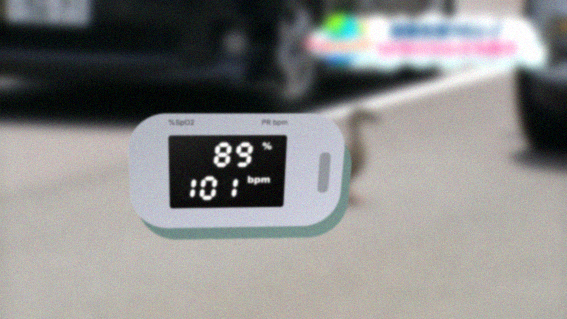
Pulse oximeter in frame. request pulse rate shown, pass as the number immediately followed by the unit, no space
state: 101bpm
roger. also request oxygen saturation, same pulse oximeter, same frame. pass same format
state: 89%
